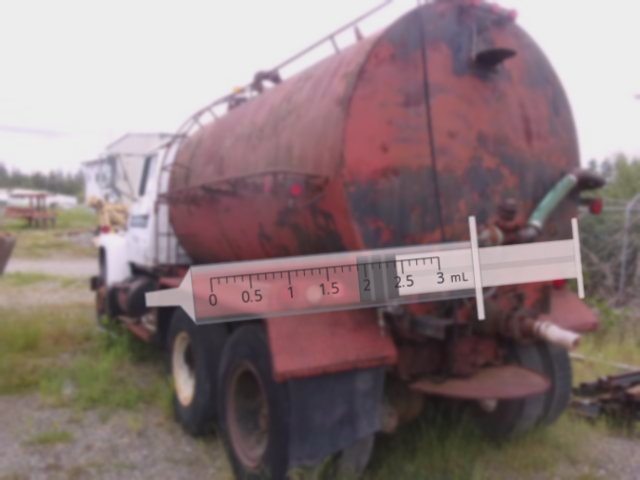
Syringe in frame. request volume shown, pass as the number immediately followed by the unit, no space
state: 1.9mL
